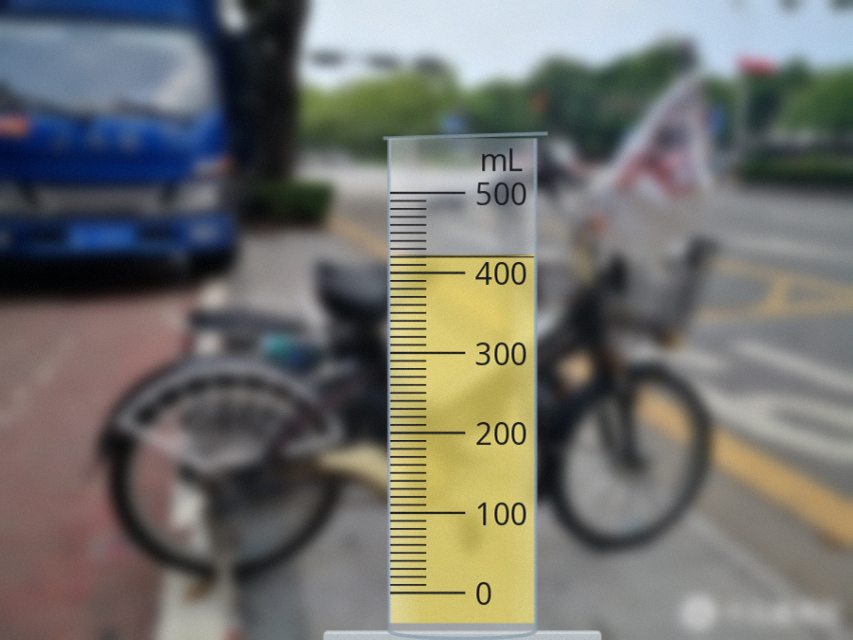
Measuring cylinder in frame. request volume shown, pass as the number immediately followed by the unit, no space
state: 420mL
